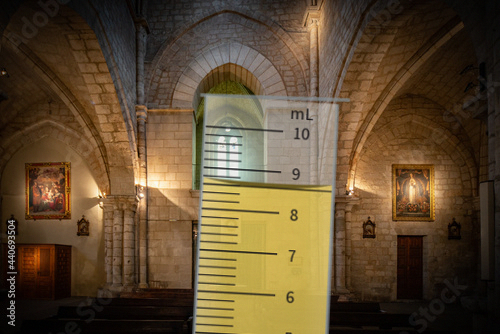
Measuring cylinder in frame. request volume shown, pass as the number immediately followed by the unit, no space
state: 8.6mL
